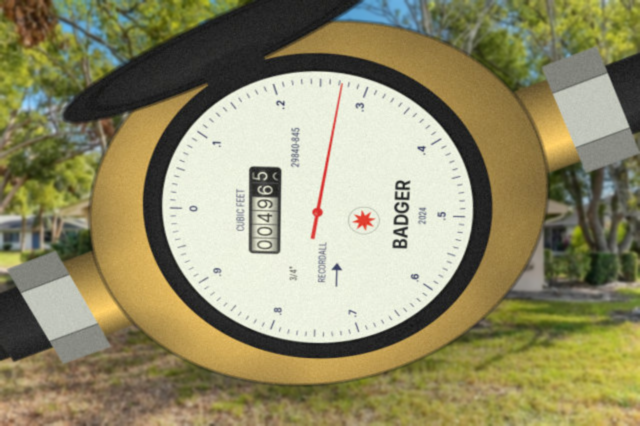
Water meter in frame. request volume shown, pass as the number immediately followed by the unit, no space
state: 4965.27ft³
